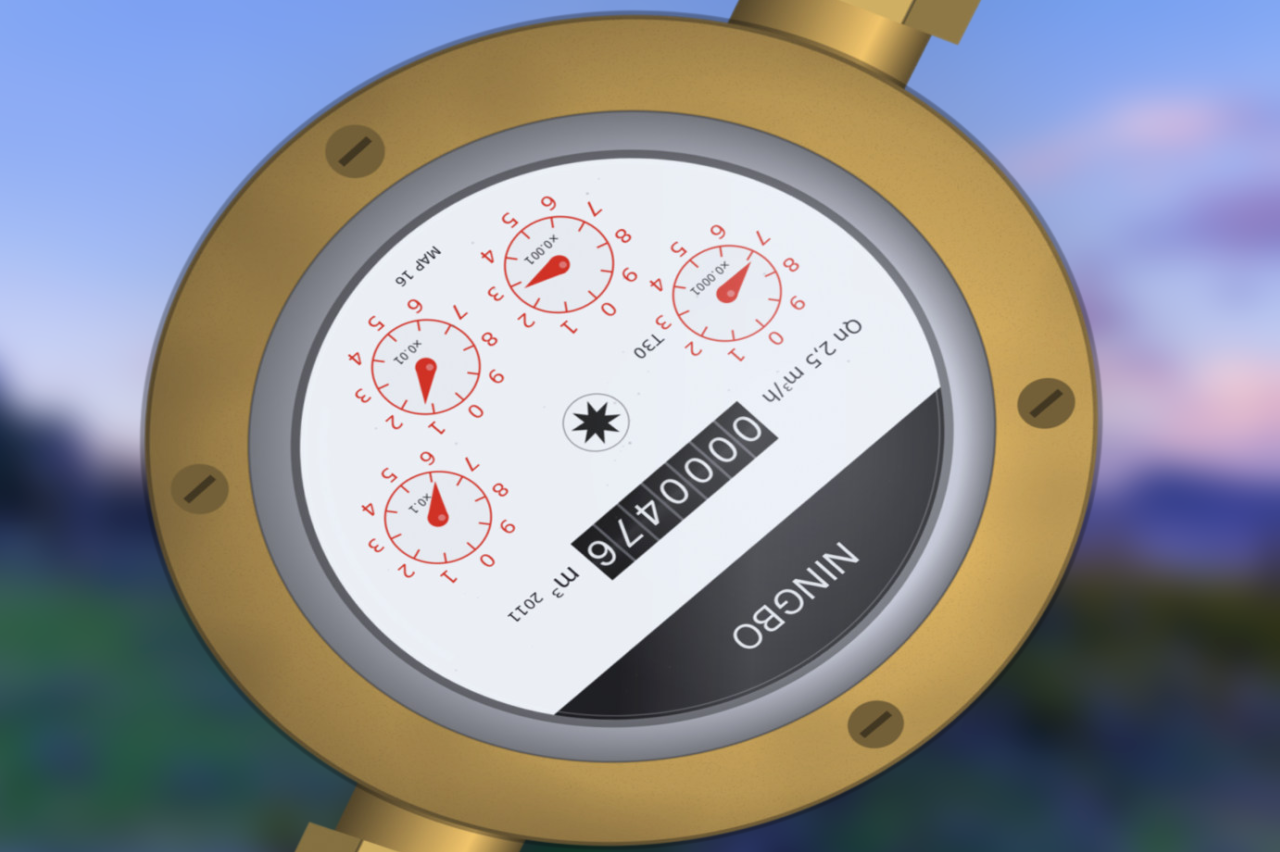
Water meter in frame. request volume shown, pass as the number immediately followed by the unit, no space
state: 476.6127m³
